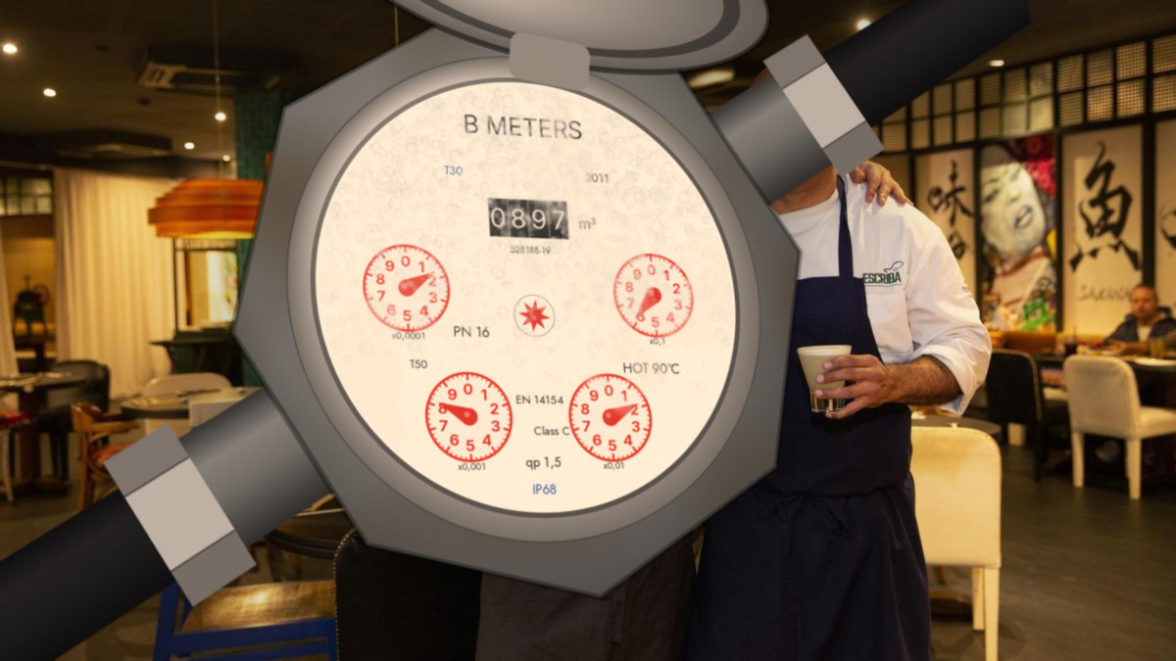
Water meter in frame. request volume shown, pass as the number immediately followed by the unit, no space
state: 897.6181m³
